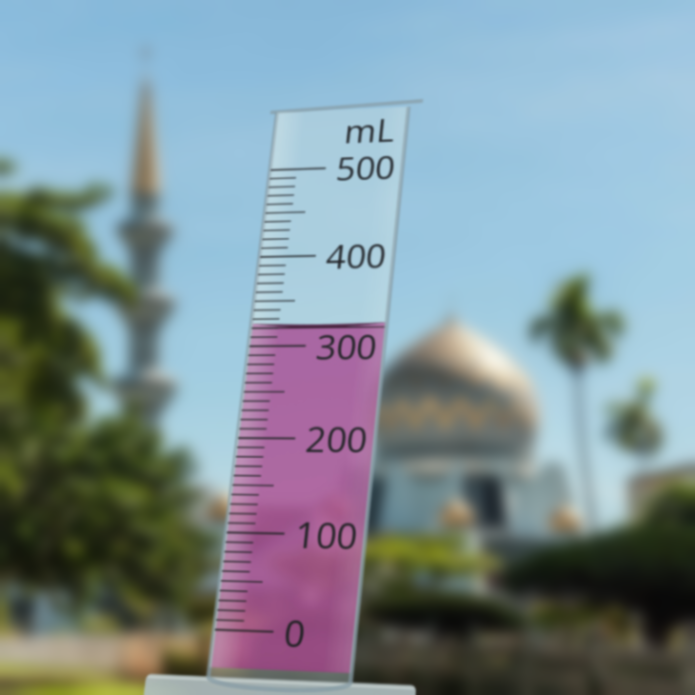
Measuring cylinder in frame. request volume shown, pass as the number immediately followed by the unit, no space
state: 320mL
